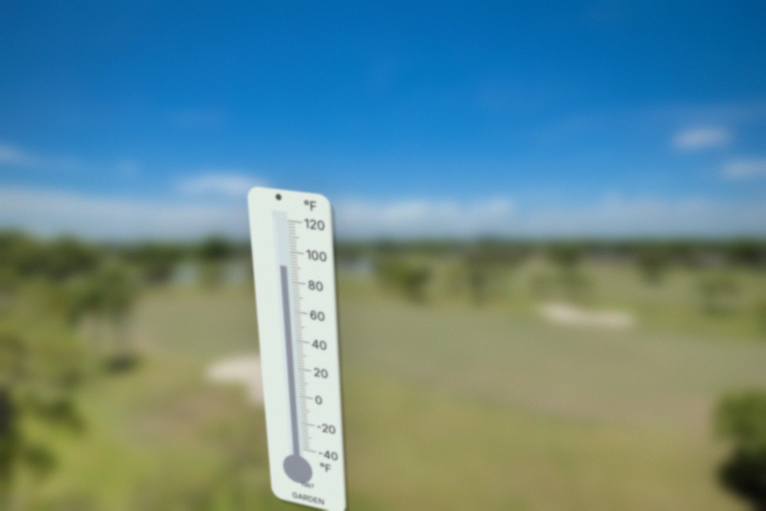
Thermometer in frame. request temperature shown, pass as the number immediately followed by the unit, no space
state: 90°F
